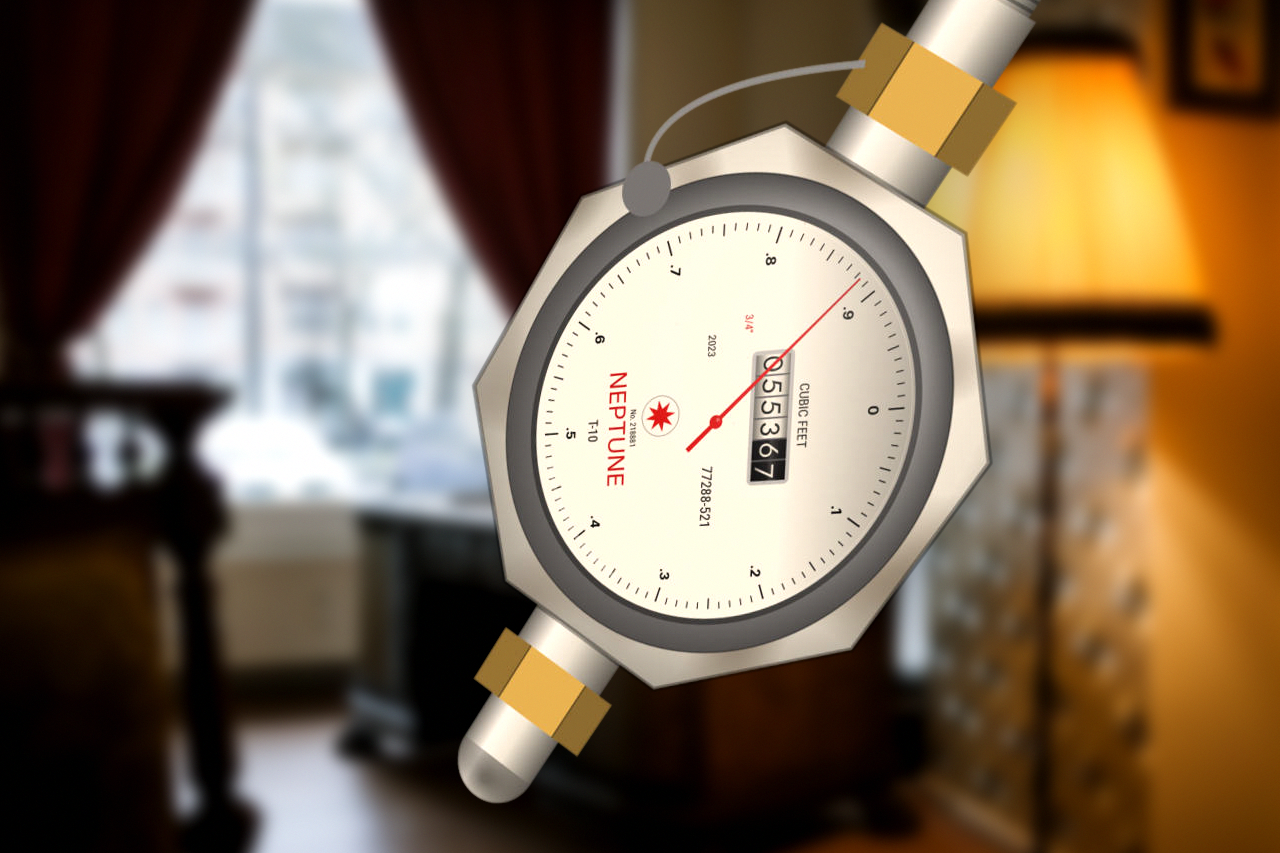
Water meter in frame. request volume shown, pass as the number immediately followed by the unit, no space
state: 55366.88ft³
